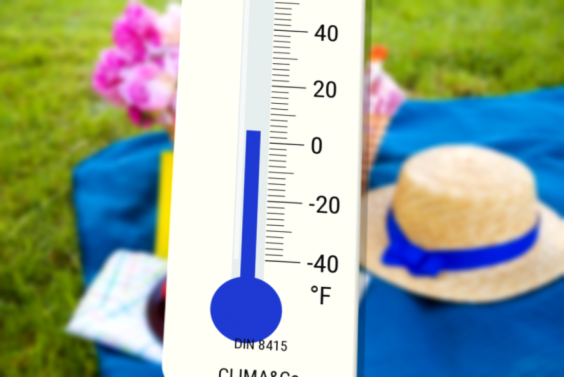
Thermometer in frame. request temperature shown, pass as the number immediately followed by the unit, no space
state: 4°F
